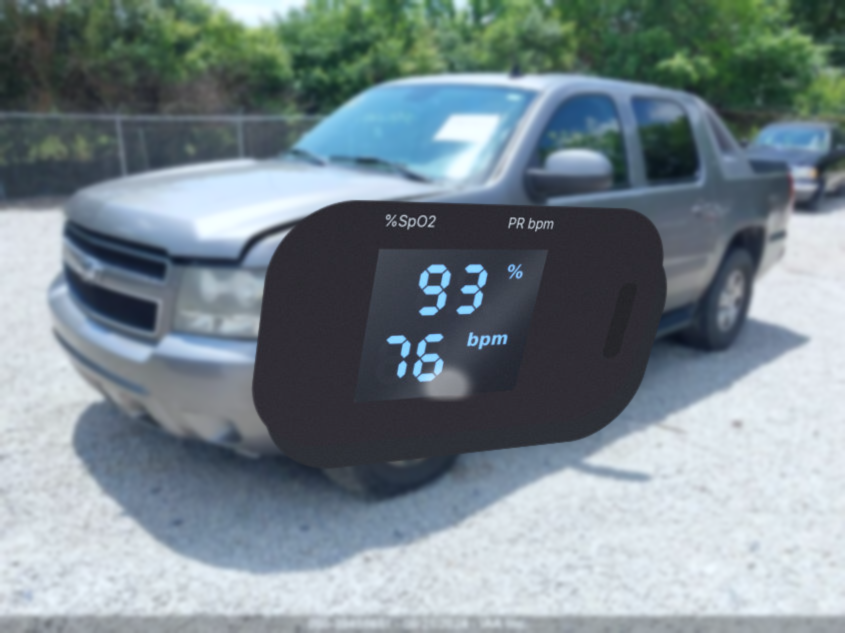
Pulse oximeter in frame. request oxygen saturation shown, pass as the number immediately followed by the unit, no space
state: 93%
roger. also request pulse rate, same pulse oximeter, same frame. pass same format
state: 76bpm
